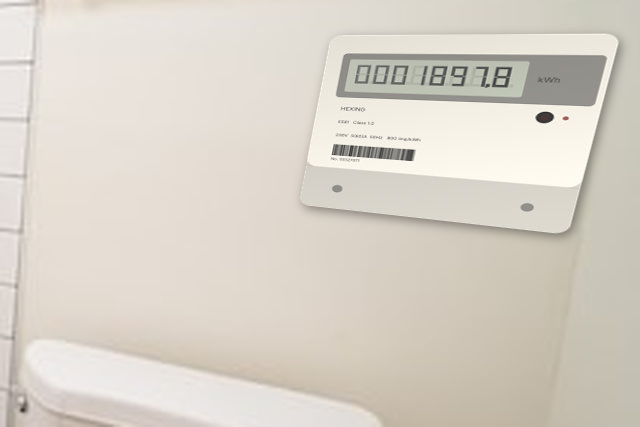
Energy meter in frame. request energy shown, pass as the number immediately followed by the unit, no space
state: 1897.8kWh
